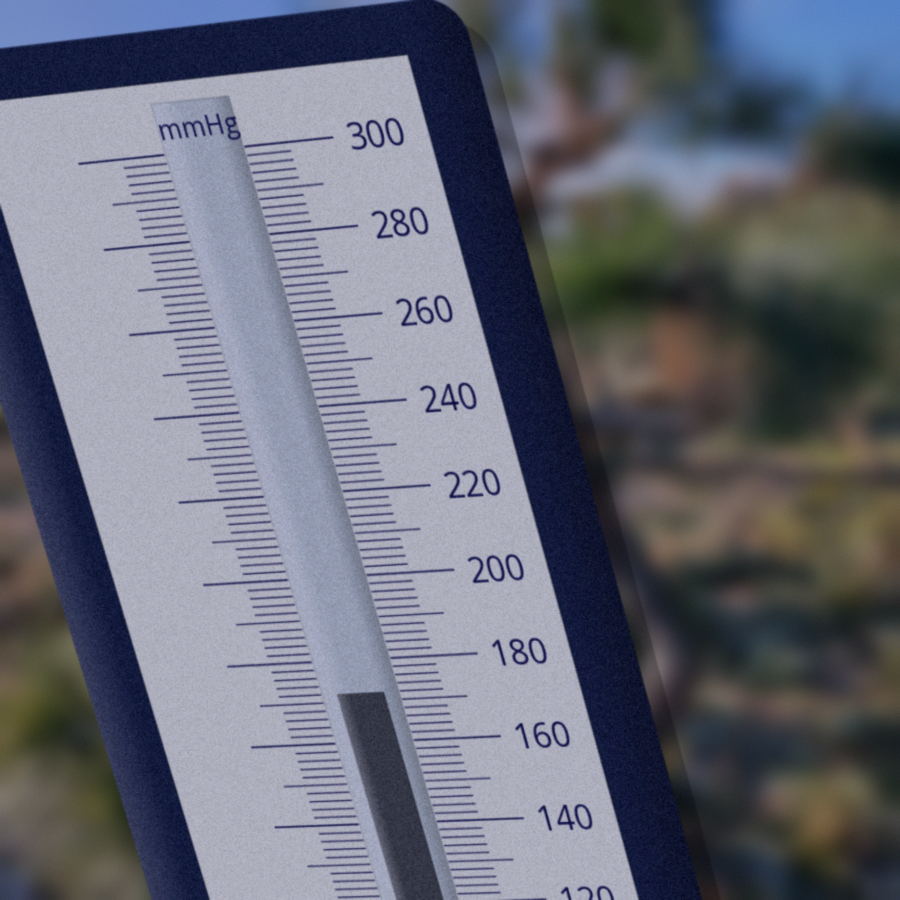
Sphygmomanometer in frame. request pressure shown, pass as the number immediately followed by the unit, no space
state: 172mmHg
